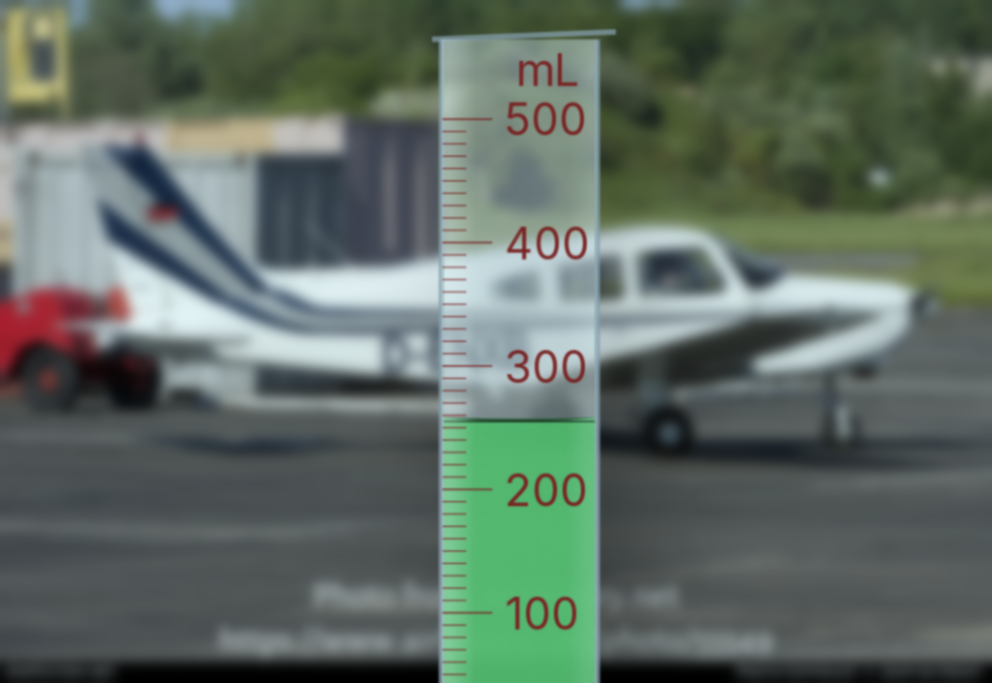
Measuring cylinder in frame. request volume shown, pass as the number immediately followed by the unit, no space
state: 255mL
